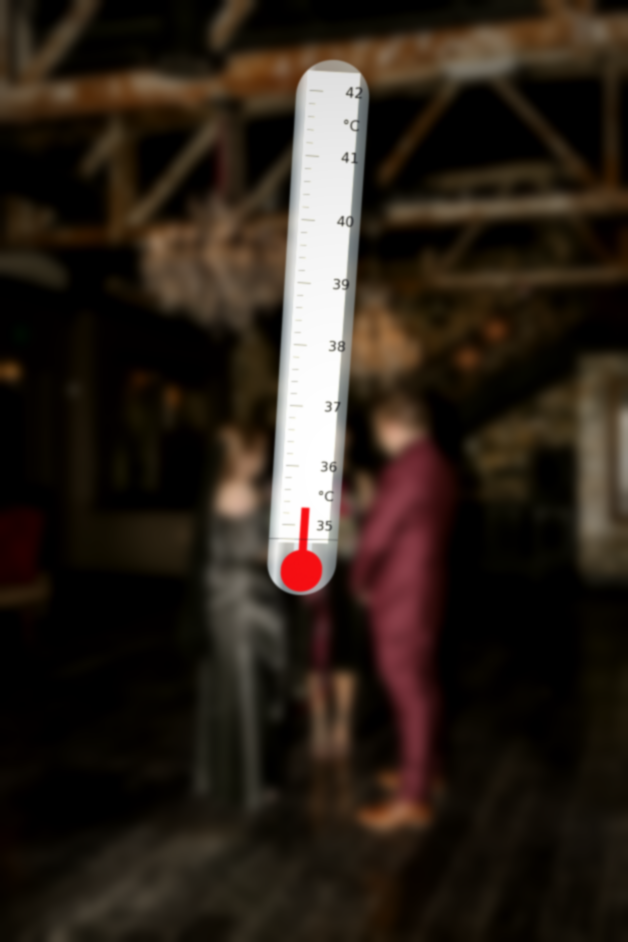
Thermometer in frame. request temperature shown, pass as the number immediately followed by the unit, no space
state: 35.3°C
